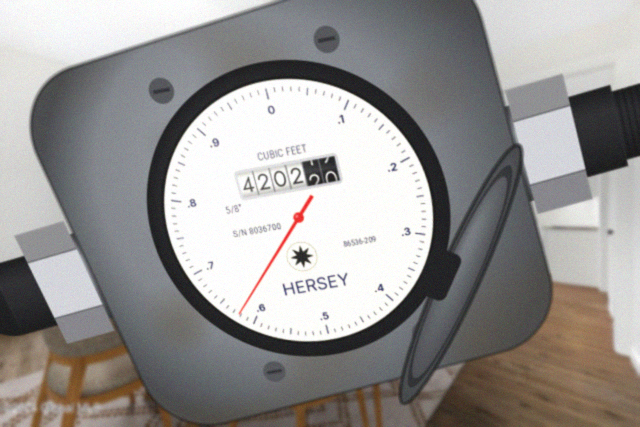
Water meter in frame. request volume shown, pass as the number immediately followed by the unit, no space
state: 420219.62ft³
